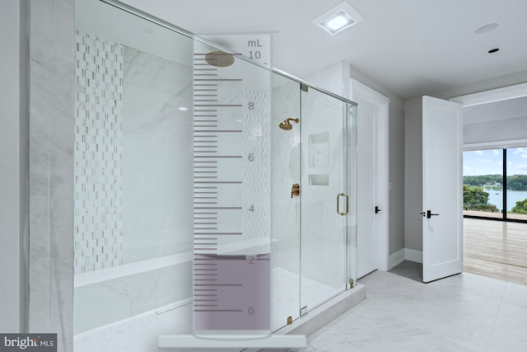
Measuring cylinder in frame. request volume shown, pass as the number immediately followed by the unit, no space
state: 2mL
